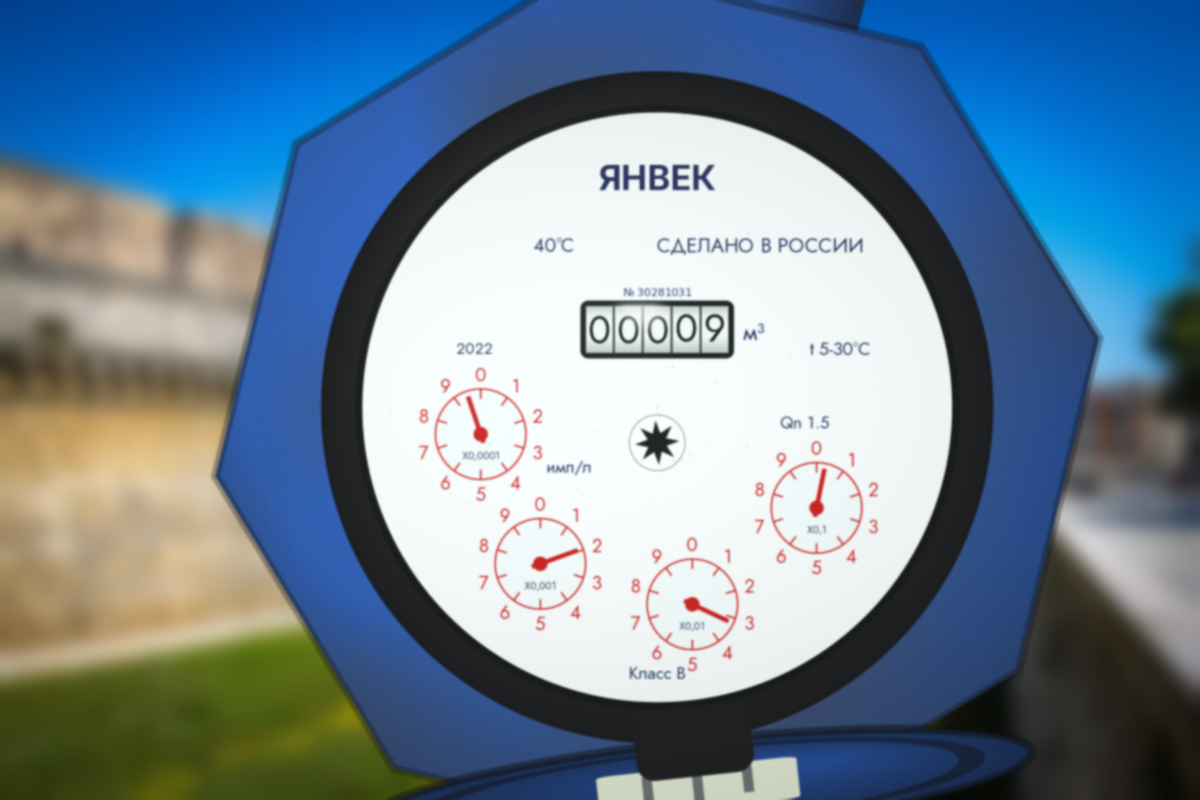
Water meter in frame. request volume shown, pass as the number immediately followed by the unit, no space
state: 9.0319m³
